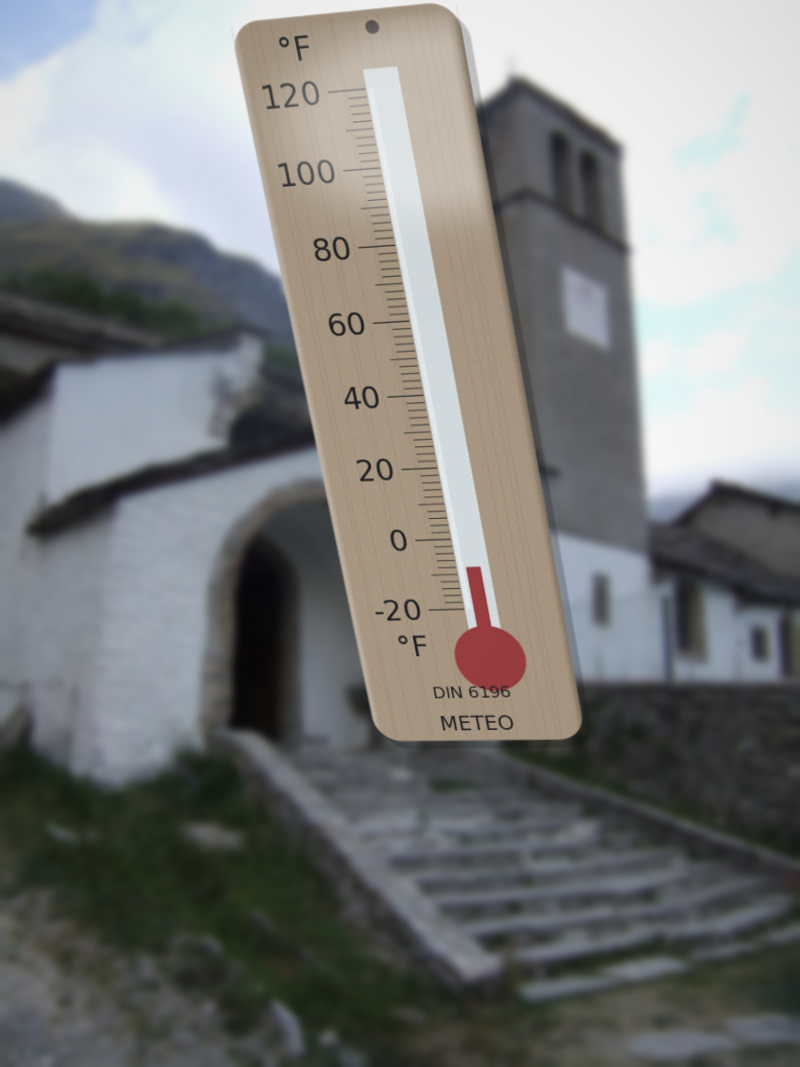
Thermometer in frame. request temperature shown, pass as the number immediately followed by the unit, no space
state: -8°F
